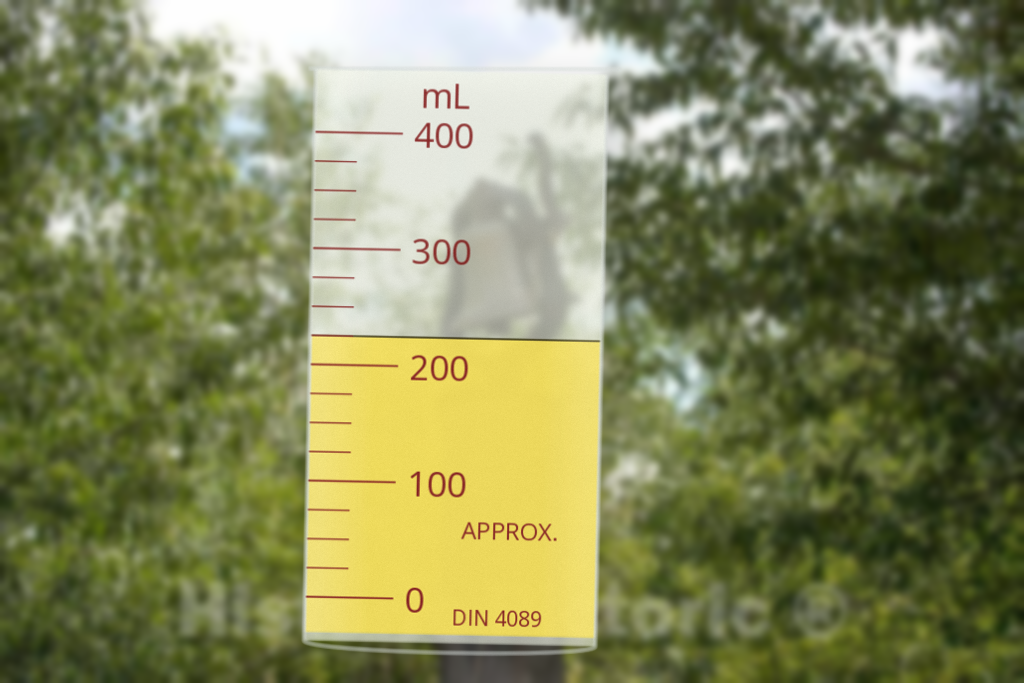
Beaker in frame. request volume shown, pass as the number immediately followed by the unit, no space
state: 225mL
